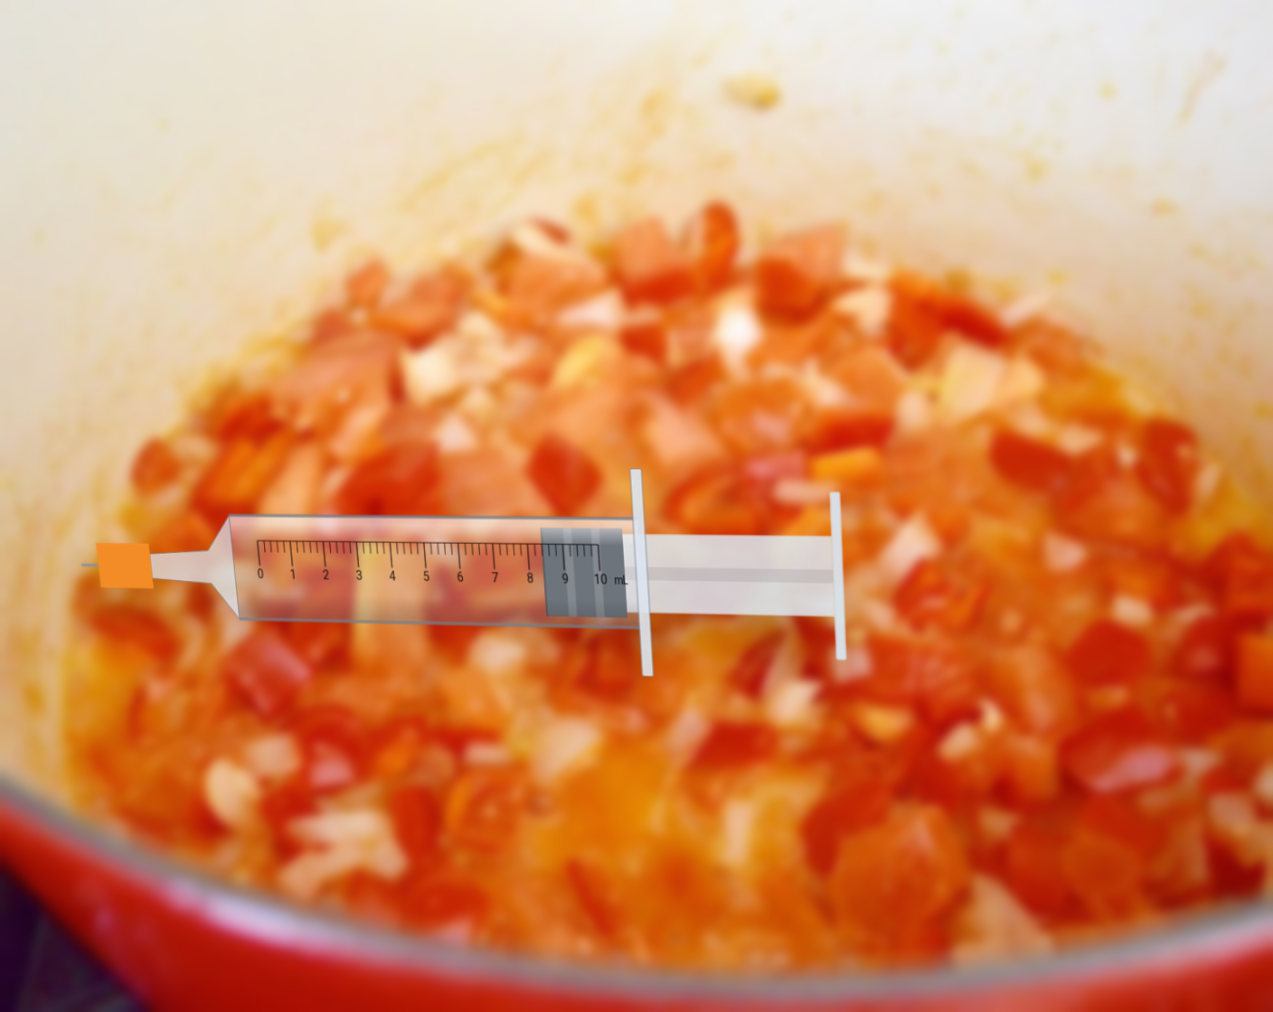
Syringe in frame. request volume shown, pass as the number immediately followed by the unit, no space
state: 8.4mL
